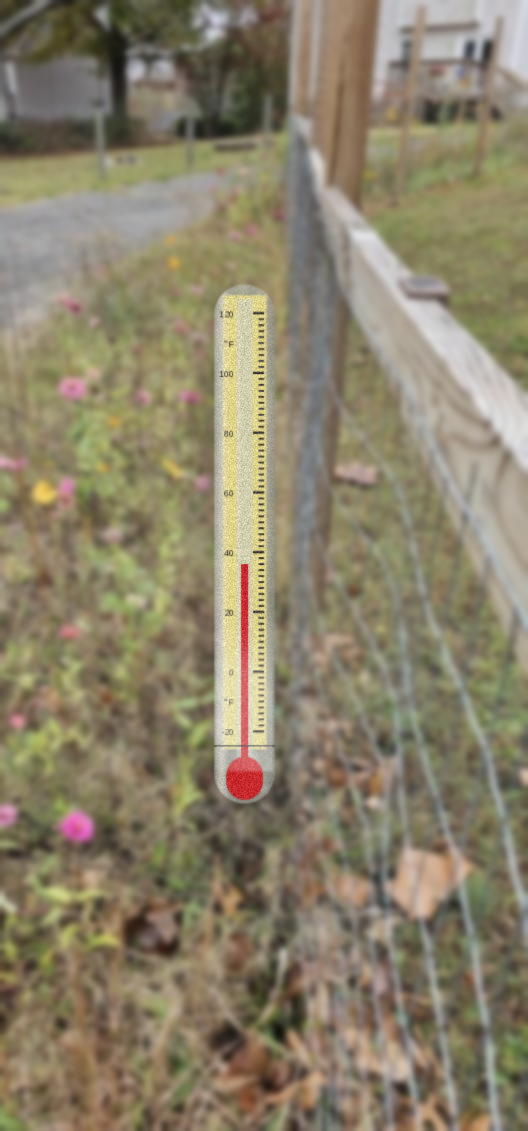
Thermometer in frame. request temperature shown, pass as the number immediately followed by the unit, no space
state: 36°F
